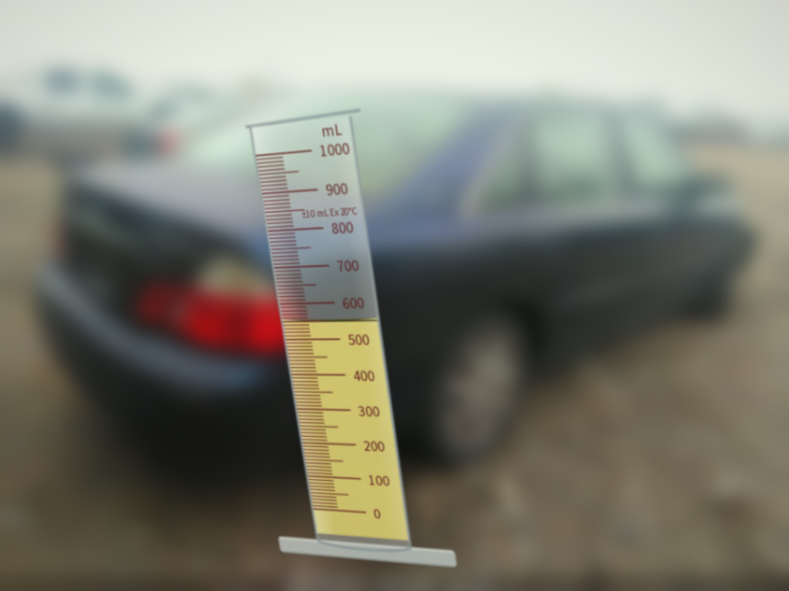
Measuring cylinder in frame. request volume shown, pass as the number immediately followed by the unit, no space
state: 550mL
